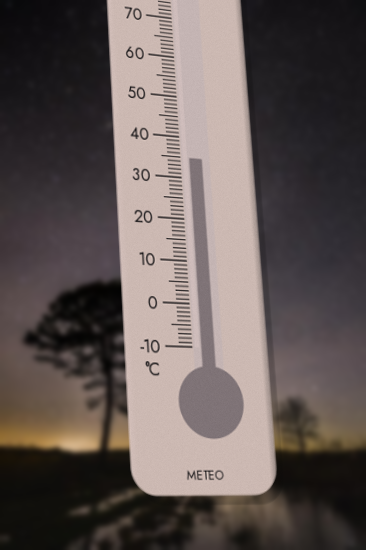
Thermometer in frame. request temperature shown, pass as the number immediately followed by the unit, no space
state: 35°C
